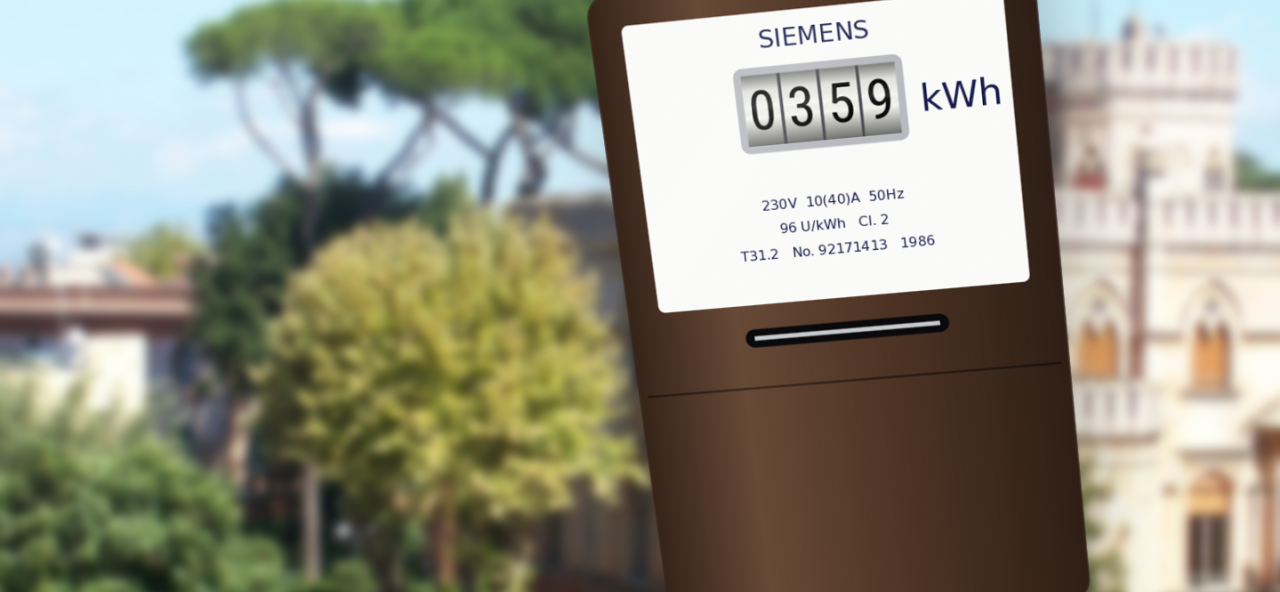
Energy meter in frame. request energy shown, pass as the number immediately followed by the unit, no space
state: 359kWh
